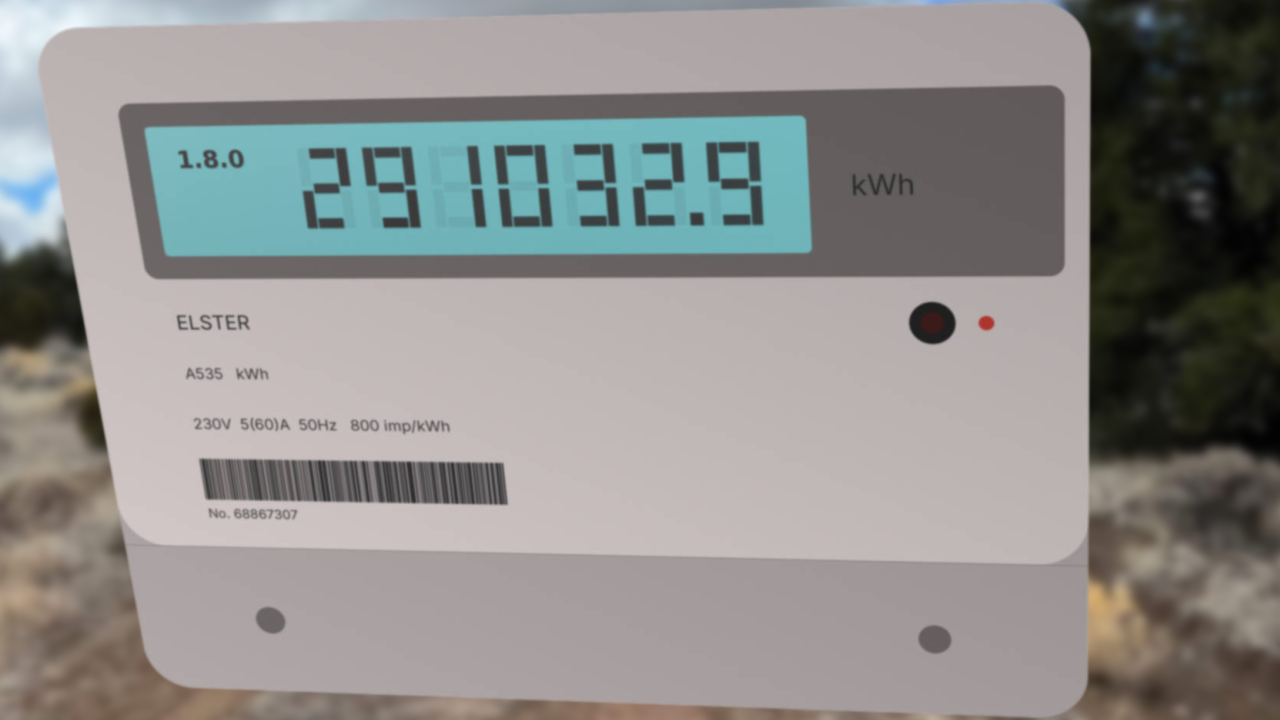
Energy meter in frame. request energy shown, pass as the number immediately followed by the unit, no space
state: 291032.9kWh
